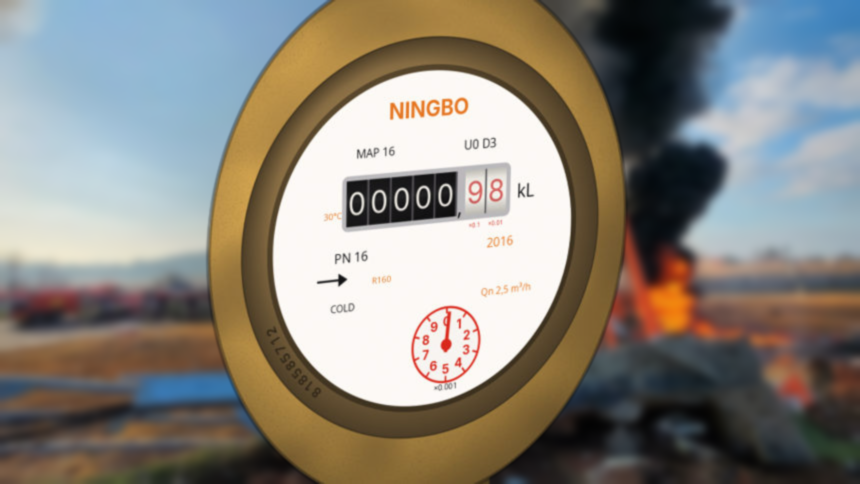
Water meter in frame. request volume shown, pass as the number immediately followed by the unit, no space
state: 0.980kL
